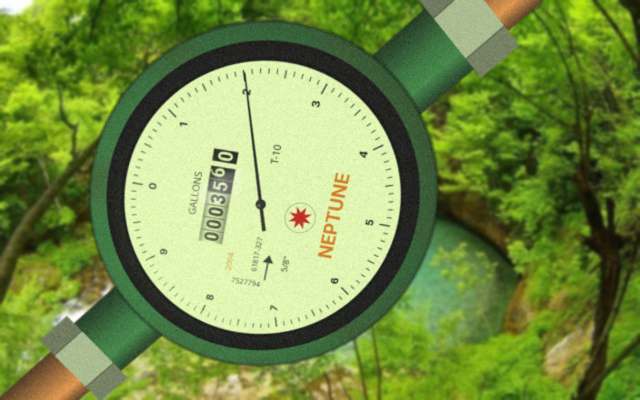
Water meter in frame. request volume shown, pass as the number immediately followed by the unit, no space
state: 3562.0gal
